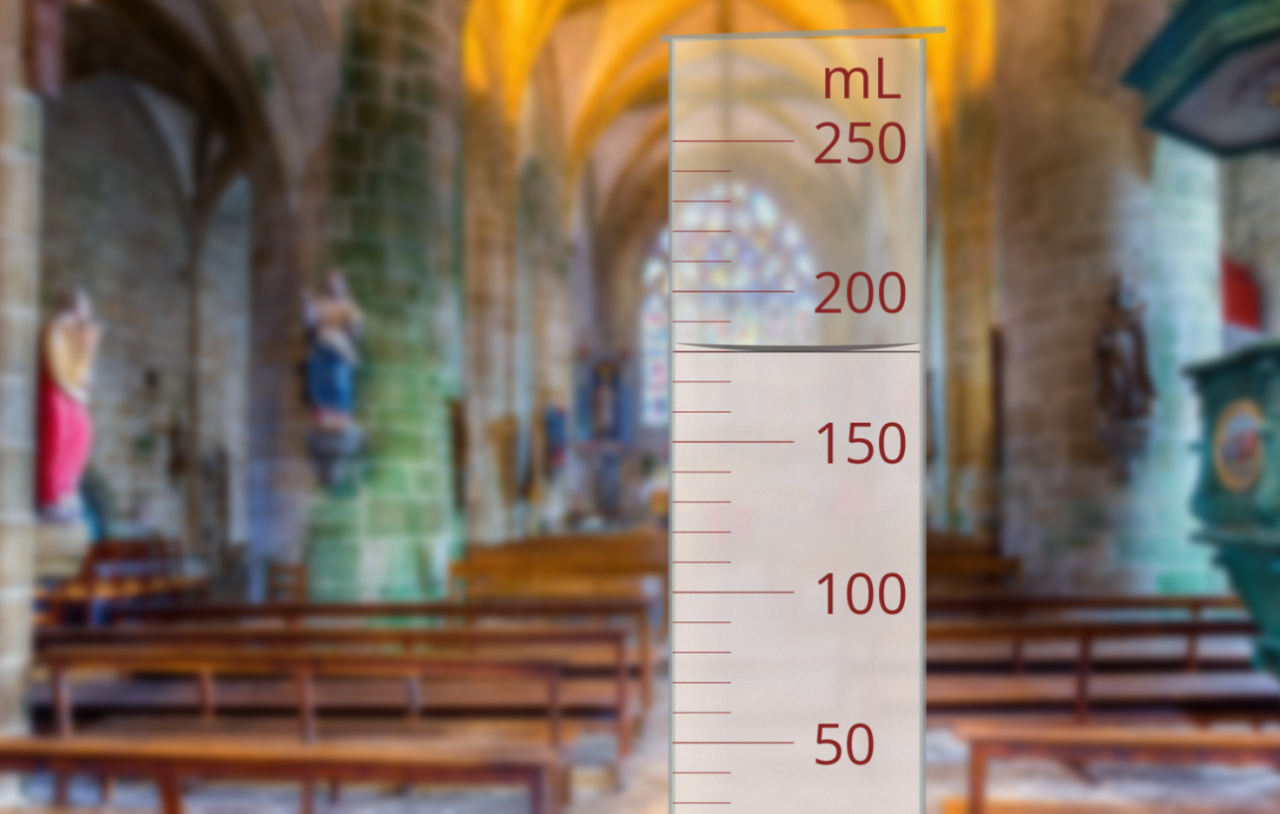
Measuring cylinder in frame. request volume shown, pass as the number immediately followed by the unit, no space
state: 180mL
